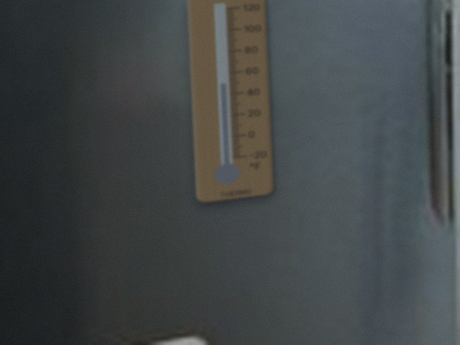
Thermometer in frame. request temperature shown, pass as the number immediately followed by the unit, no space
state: 50°F
